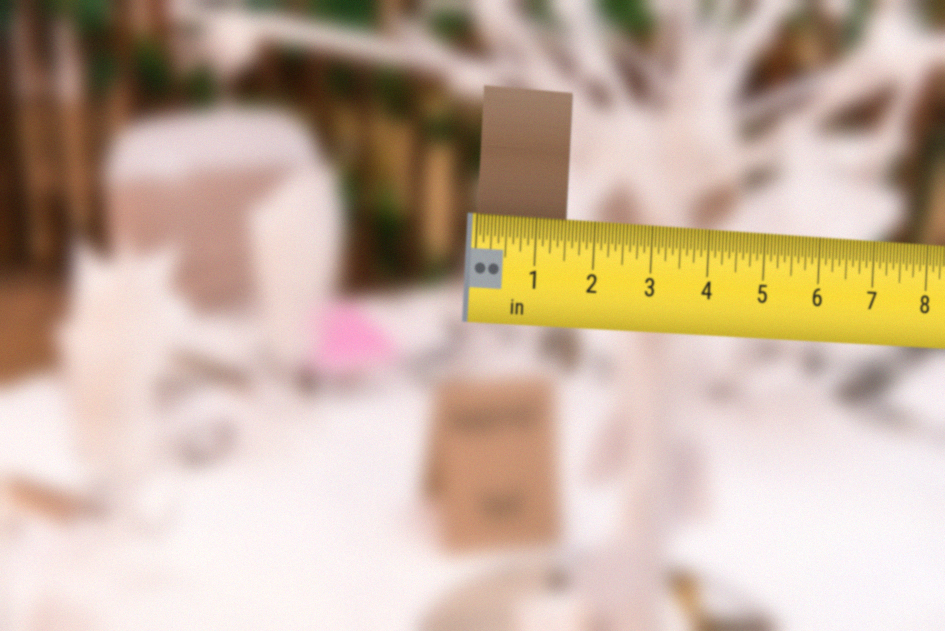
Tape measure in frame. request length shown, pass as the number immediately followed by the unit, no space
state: 1.5in
